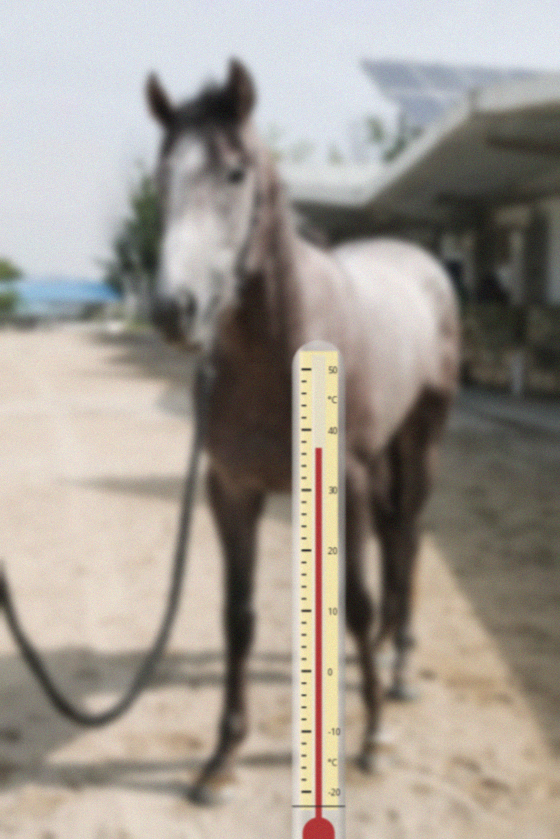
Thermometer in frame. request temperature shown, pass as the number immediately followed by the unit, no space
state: 37°C
